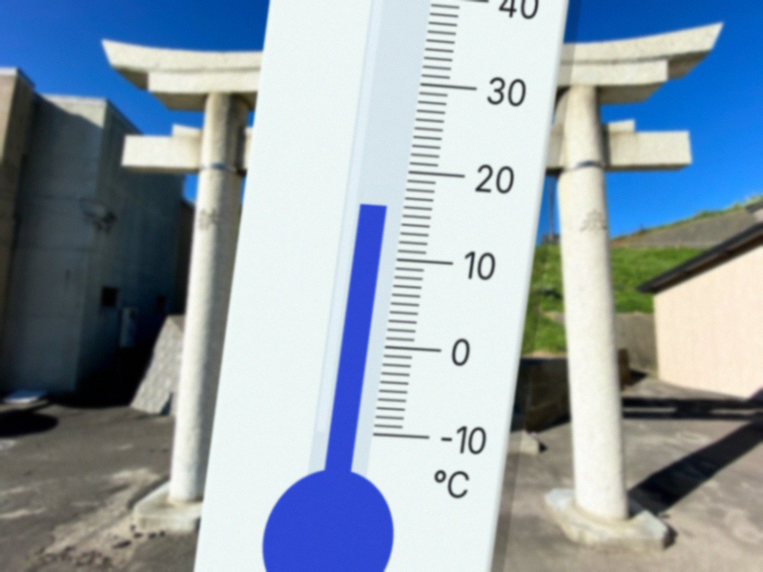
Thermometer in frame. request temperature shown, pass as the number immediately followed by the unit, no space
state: 16°C
